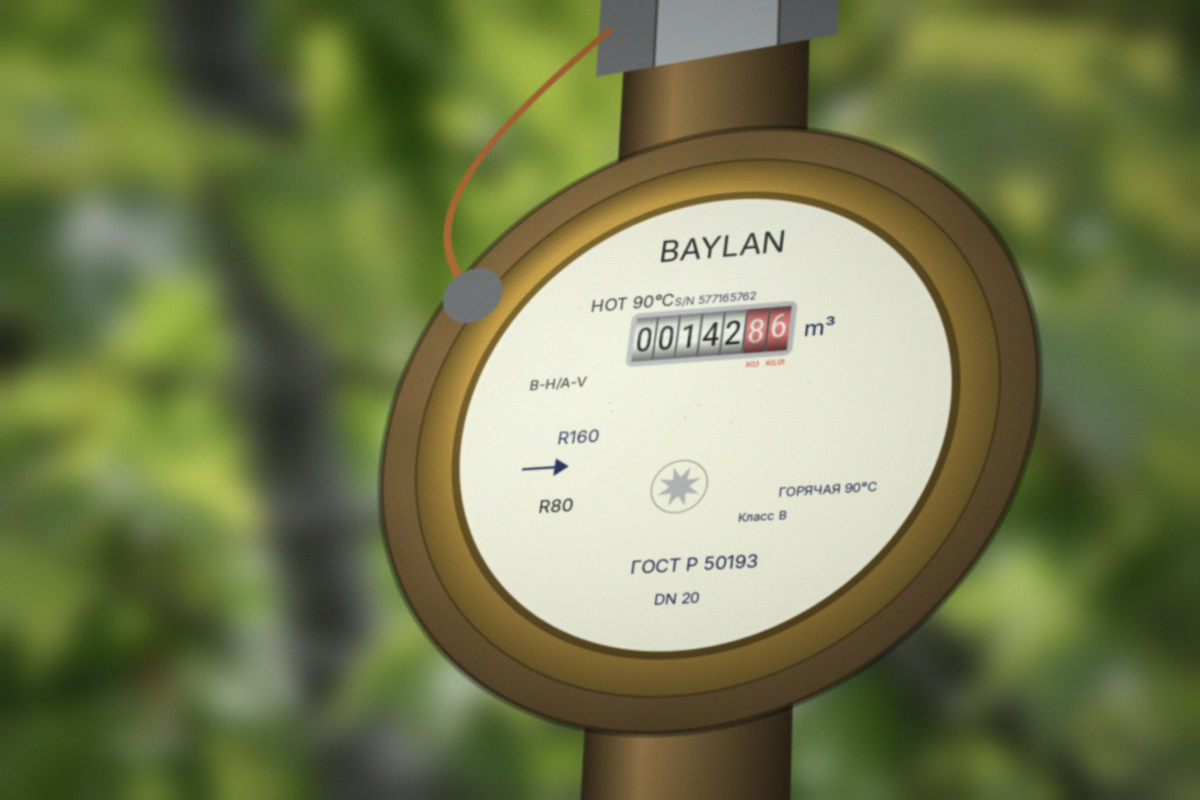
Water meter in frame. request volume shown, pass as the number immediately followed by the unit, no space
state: 142.86m³
